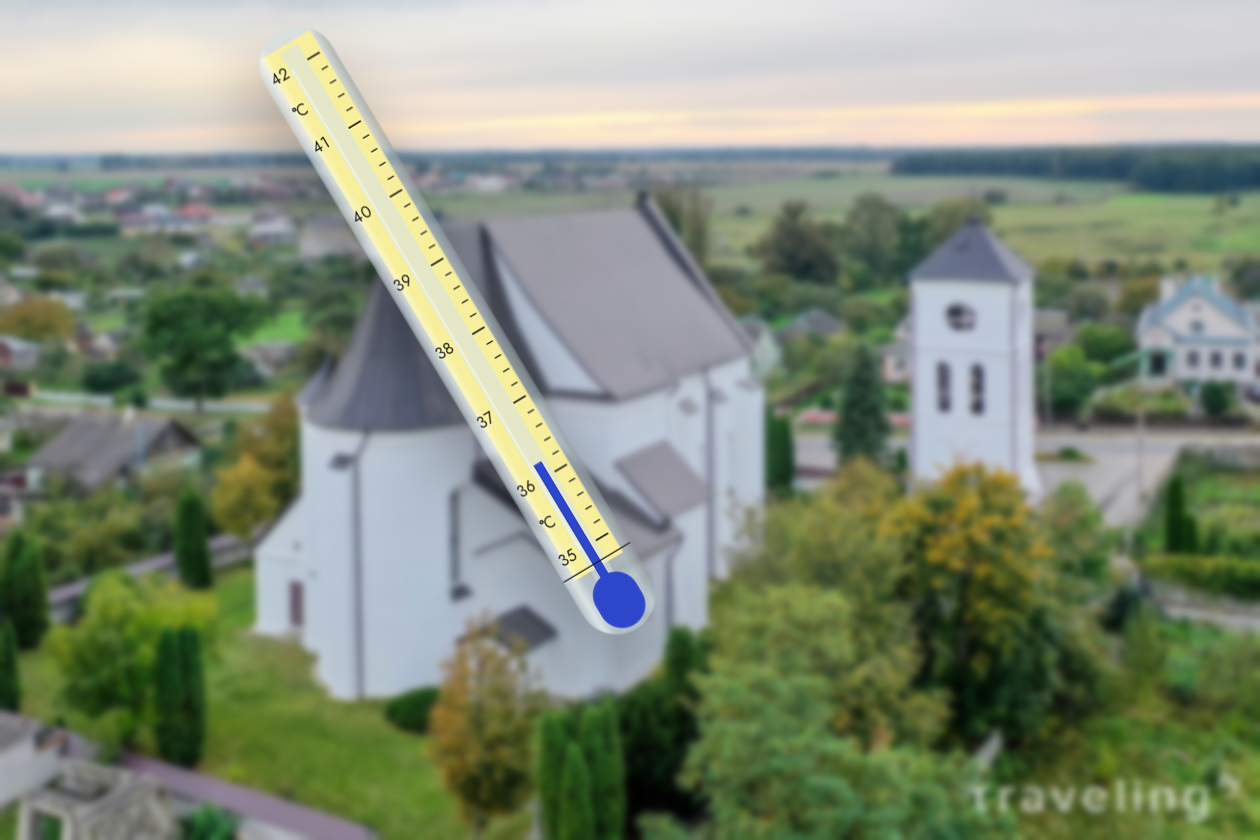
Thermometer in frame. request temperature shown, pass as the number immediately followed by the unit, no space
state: 36.2°C
